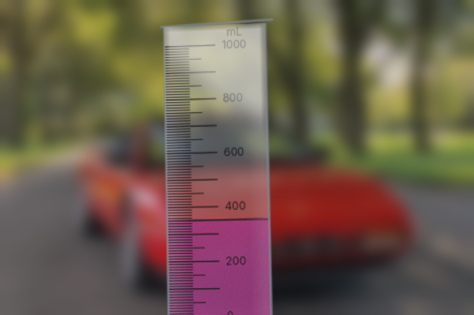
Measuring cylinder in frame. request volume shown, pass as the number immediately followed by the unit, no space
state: 350mL
